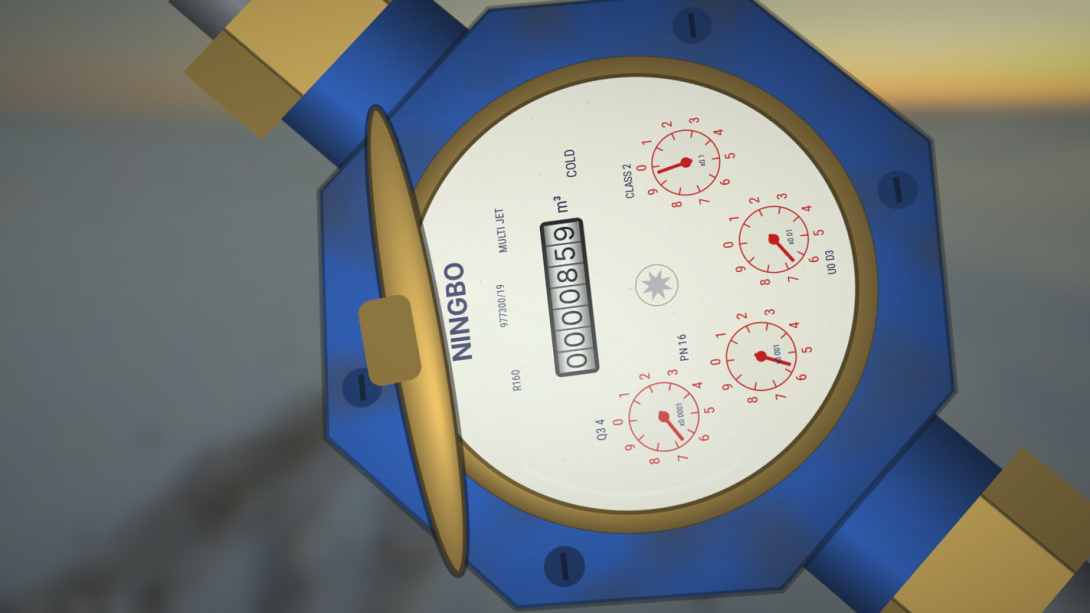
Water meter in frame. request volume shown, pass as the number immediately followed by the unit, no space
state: 858.9656m³
